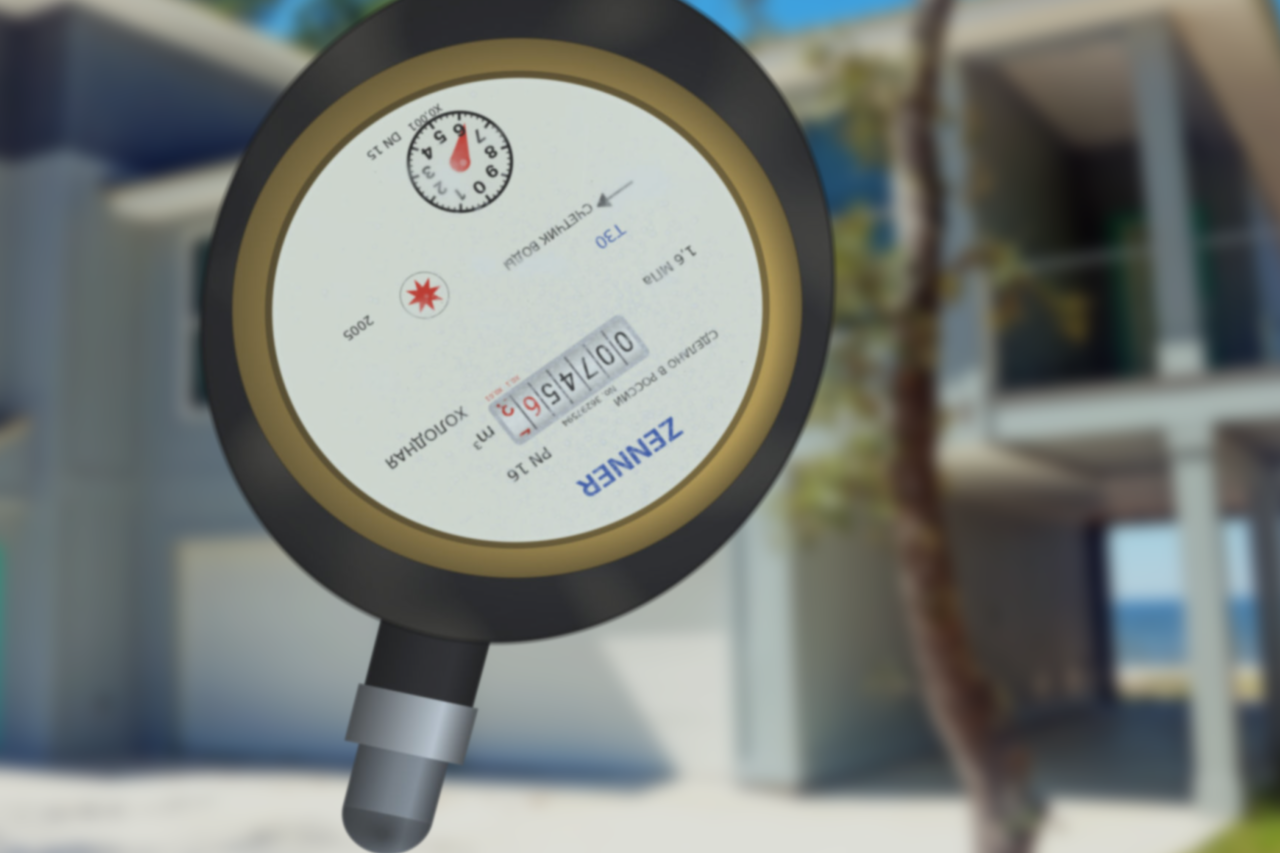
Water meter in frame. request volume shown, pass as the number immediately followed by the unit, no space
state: 745.626m³
